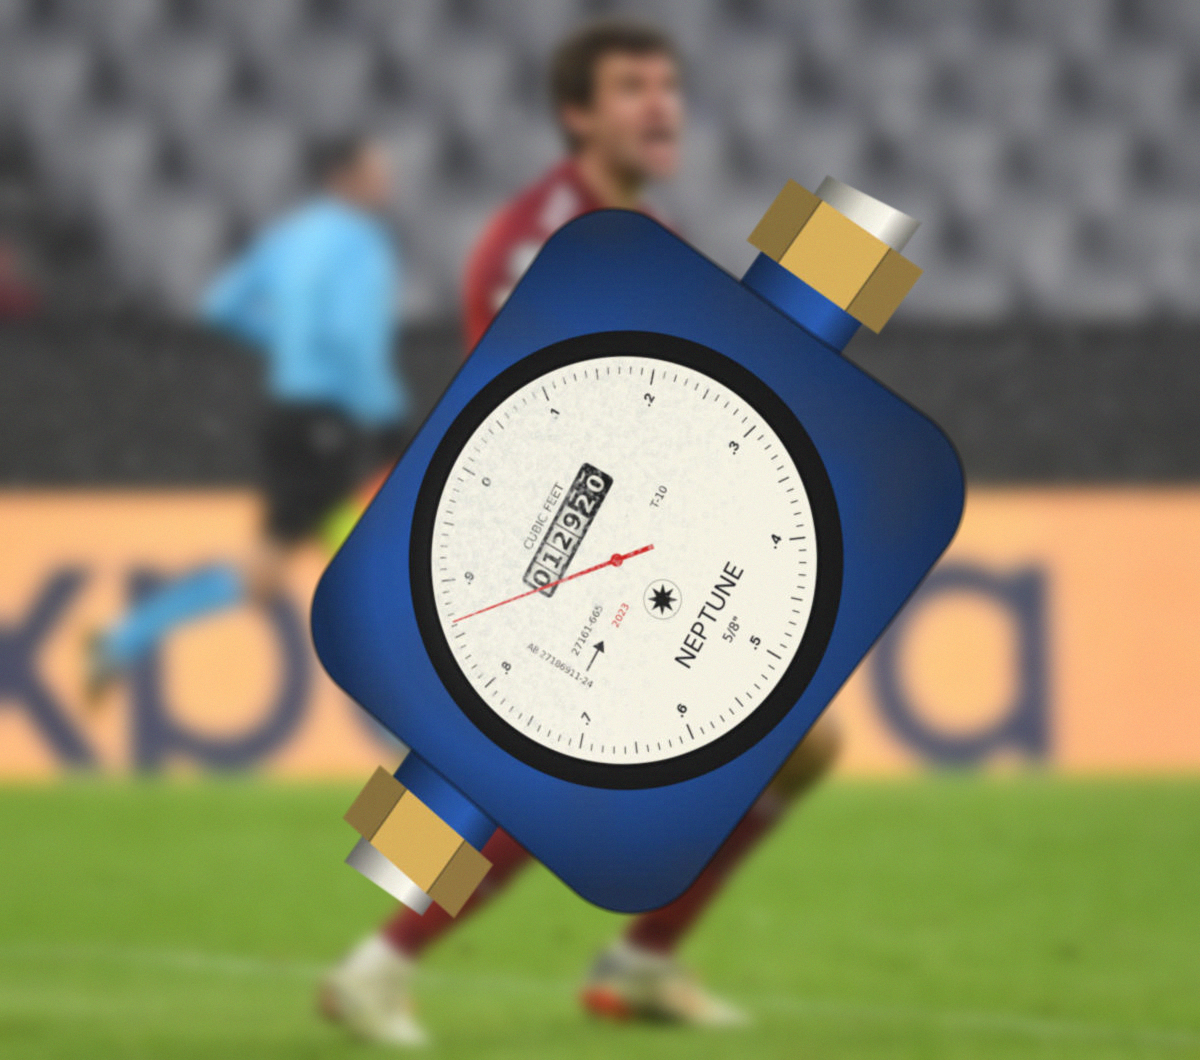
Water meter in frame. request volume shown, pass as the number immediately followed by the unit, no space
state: 12919.86ft³
